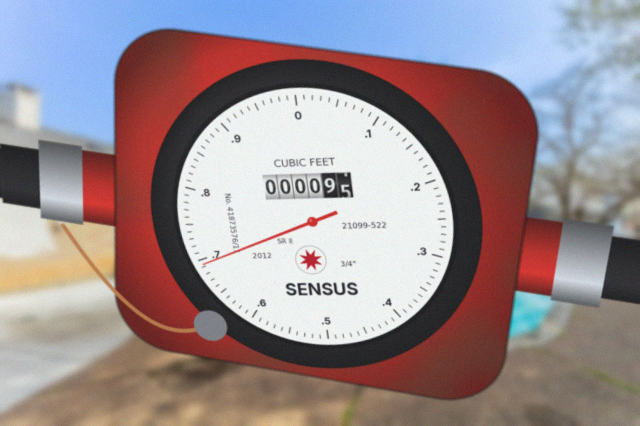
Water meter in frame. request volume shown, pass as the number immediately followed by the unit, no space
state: 94.69ft³
